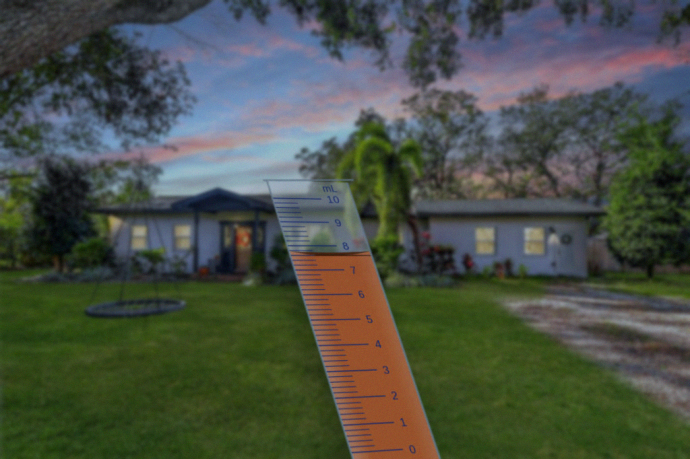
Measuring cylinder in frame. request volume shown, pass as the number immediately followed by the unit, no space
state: 7.6mL
